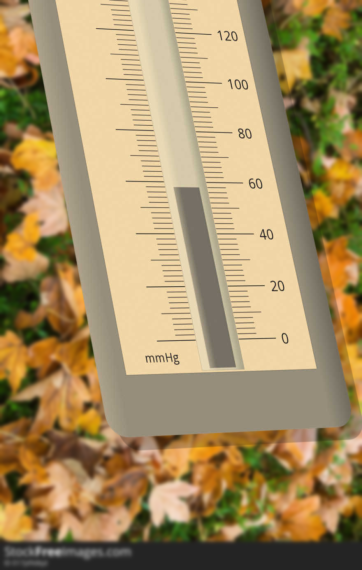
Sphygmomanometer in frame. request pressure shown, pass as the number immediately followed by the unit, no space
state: 58mmHg
